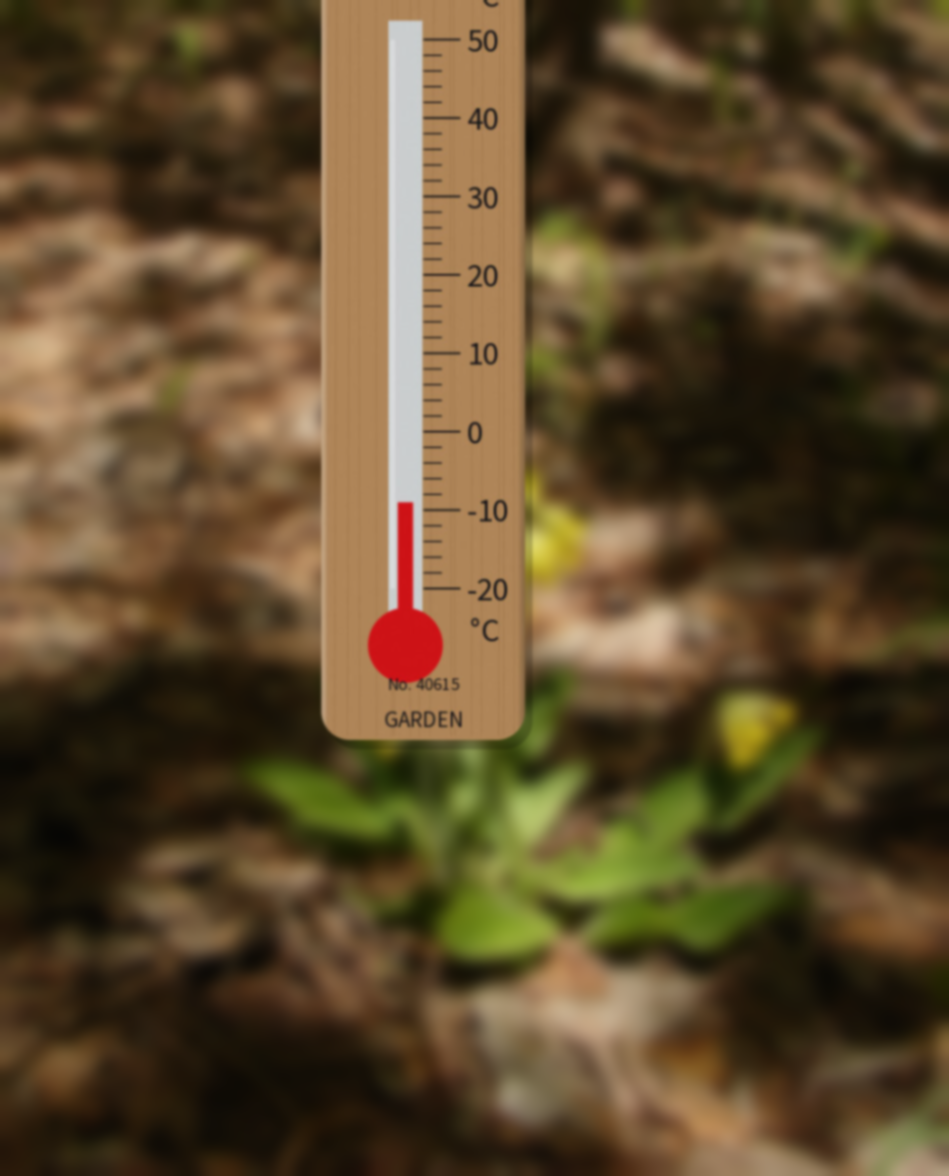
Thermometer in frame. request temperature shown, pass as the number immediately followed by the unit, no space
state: -9°C
